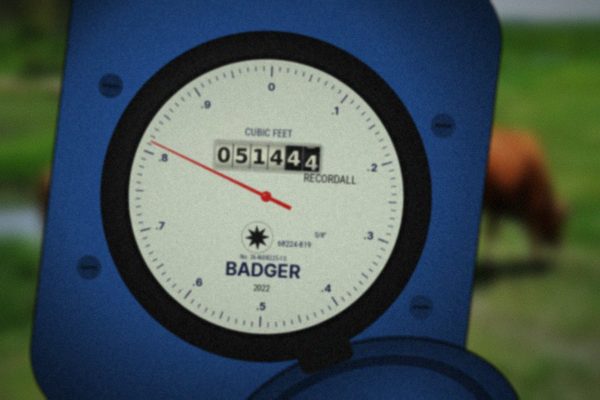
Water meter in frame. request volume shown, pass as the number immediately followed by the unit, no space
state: 51443.81ft³
